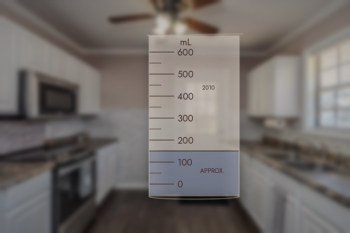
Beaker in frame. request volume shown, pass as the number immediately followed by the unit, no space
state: 150mL
